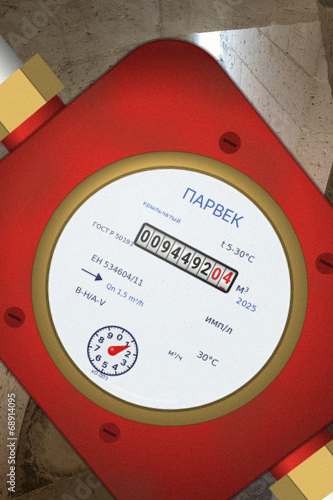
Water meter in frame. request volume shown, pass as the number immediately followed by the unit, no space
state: 94492.041m³
